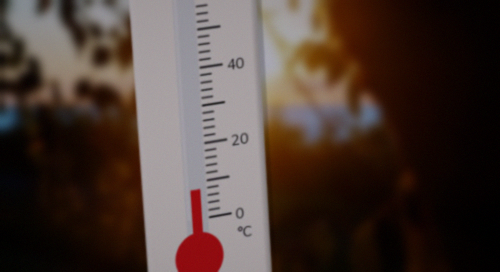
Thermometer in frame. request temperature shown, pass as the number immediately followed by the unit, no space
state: 8°C
